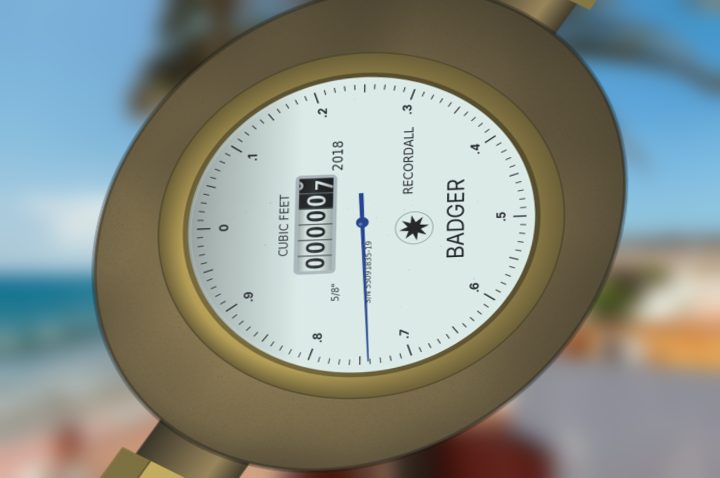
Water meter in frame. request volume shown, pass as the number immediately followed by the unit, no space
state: 6.74ft³
